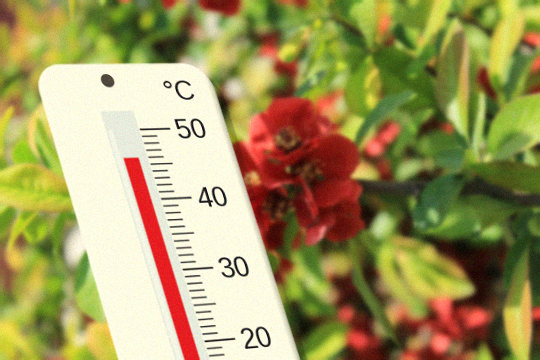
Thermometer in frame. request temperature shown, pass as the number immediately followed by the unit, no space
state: 46°C
